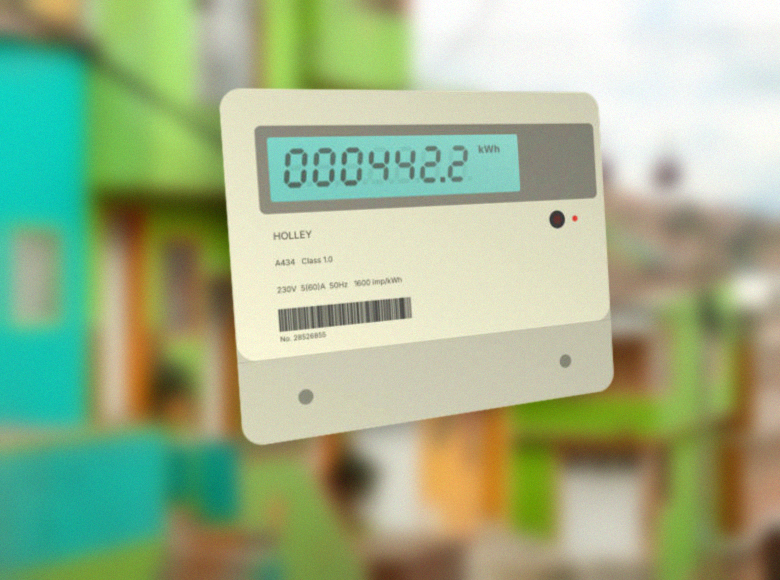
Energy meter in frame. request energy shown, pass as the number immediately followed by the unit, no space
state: 442.2kWh
